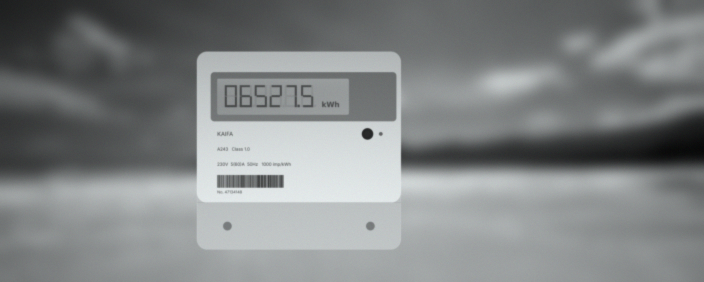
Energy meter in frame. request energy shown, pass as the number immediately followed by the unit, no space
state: 6527.5kWh
